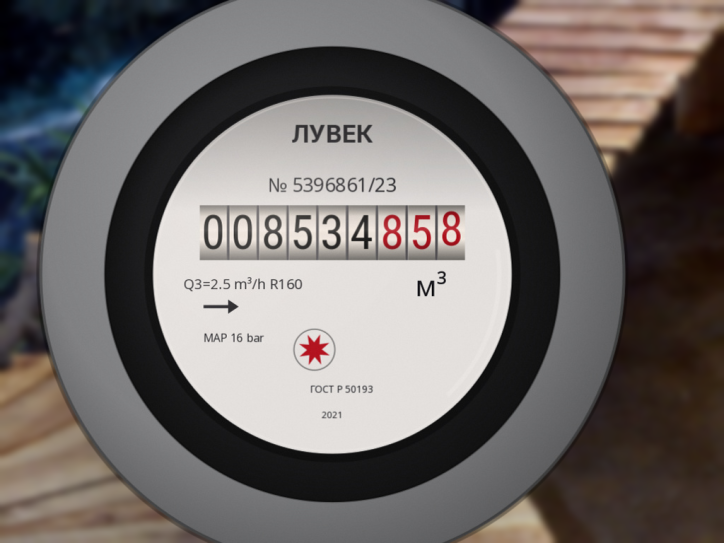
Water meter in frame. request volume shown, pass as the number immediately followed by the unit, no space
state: 8534.858m³
